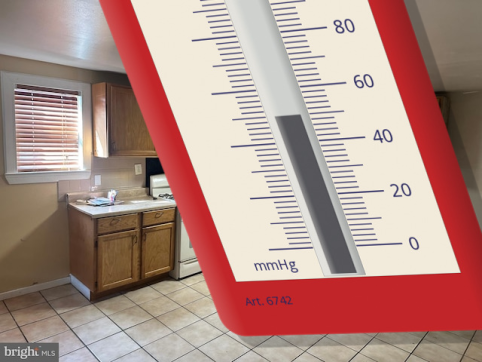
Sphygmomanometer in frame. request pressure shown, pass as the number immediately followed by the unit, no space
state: 50mmHg
